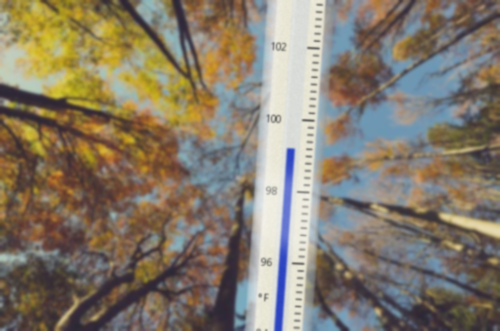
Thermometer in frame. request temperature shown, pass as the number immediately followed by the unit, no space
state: 99.2°F
